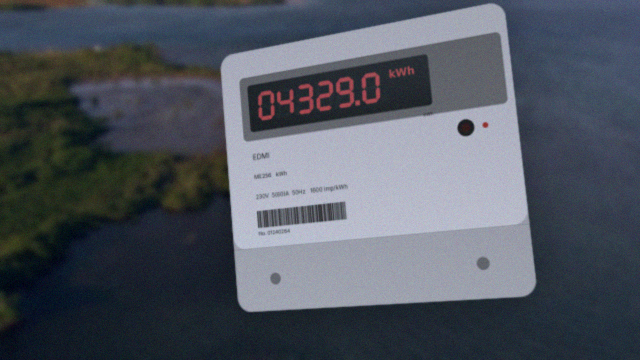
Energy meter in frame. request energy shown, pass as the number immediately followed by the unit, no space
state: 4329.0kWh
